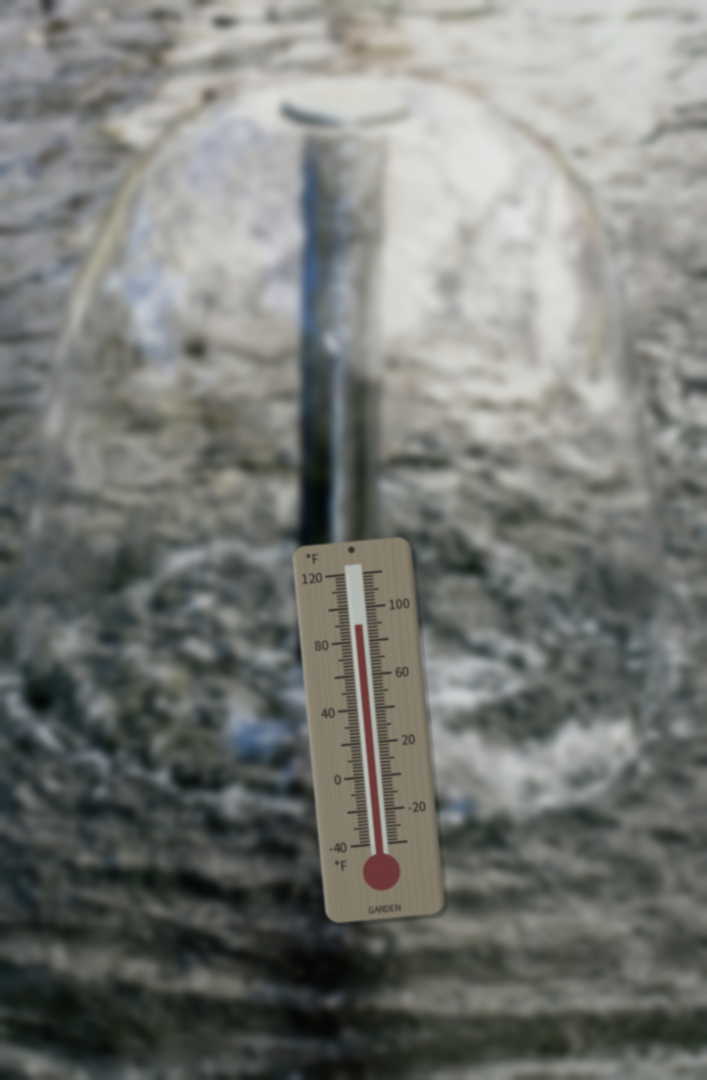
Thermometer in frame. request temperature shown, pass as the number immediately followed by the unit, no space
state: 90°F
